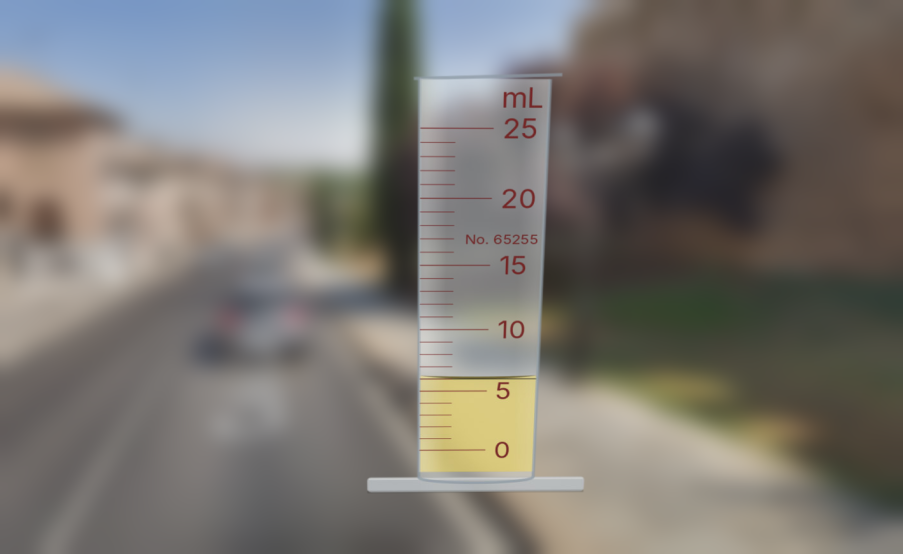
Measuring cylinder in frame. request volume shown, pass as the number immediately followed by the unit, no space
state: 6mL
